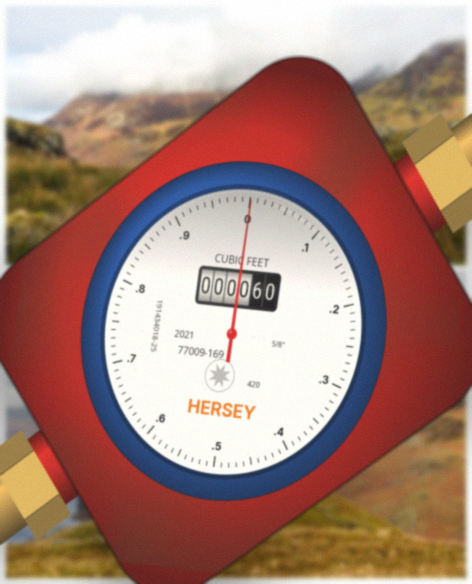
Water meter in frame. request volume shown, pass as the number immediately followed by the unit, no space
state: 60.00ft³
